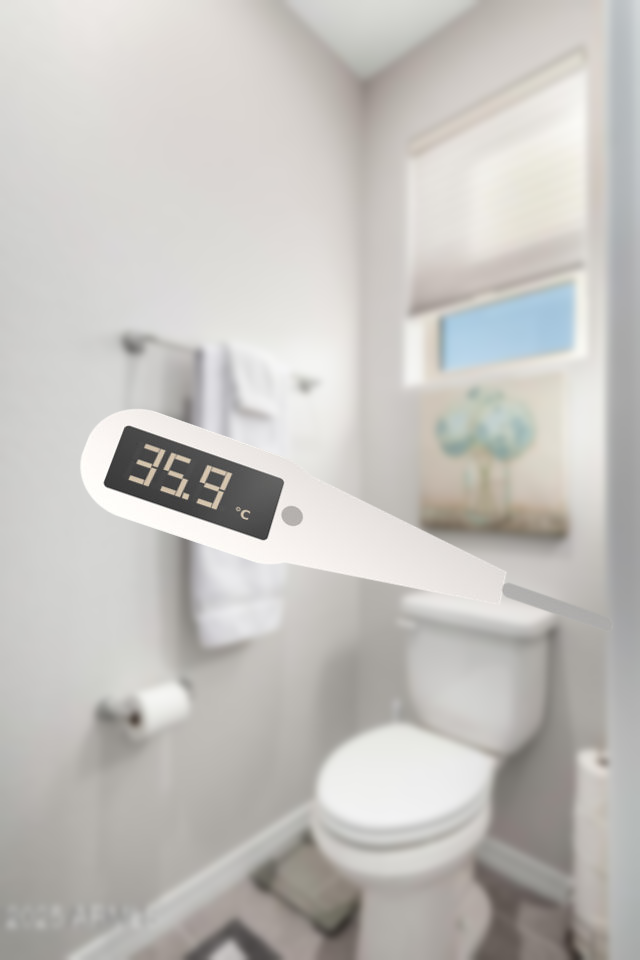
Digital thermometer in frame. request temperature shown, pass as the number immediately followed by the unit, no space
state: 35.9°C
